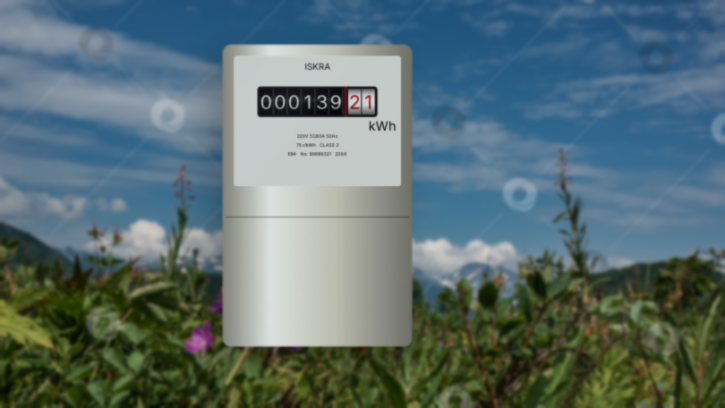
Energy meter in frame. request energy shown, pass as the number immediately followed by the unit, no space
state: 139.21kWh
